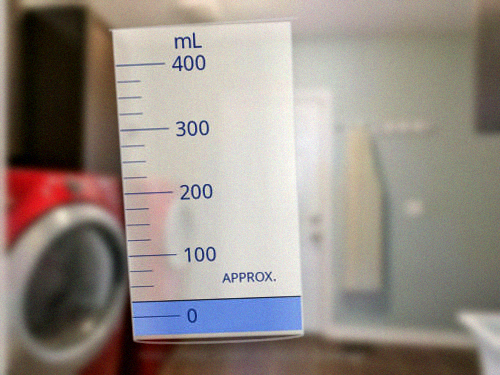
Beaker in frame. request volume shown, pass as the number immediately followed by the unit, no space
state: 25mL
